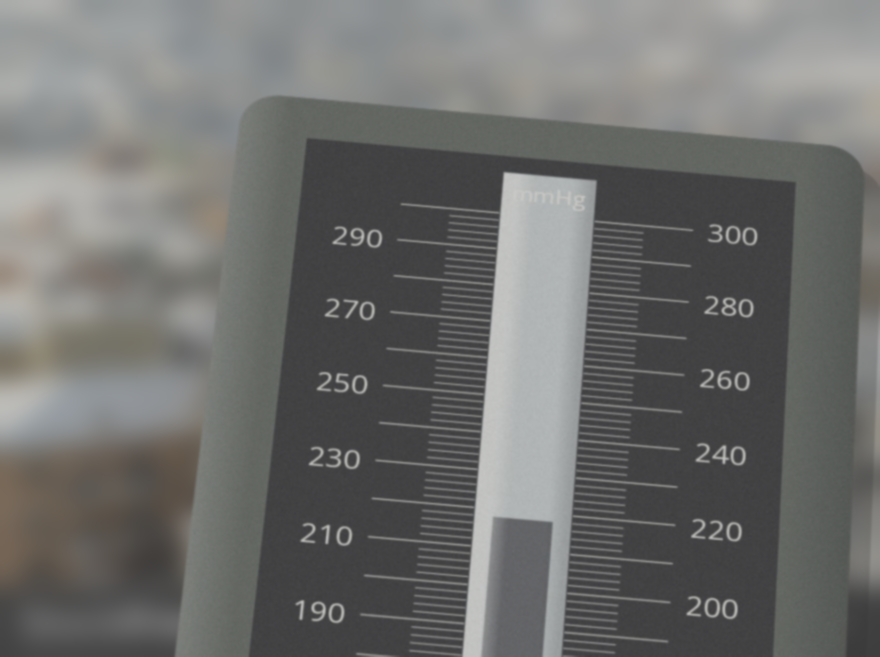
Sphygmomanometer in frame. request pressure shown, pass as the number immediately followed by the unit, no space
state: 218mmHg
